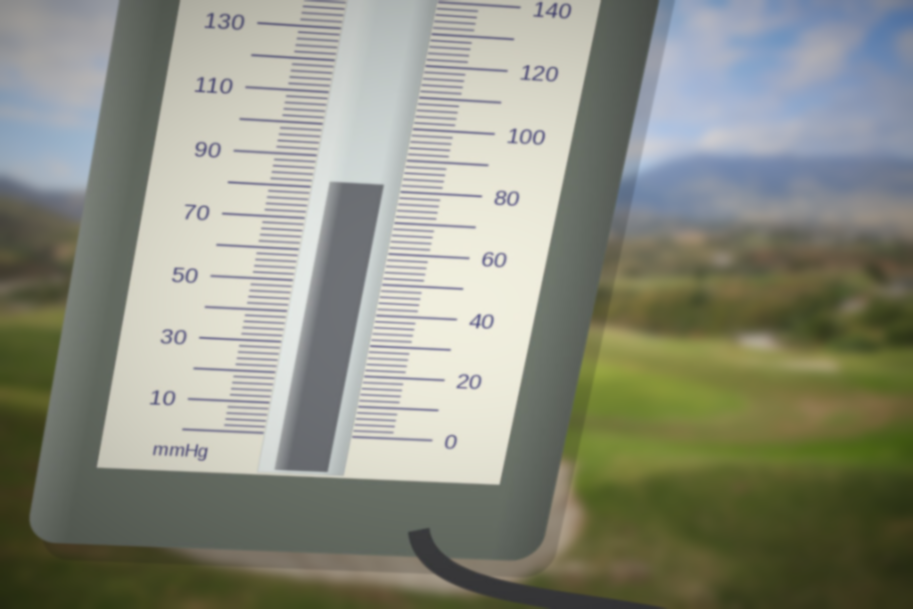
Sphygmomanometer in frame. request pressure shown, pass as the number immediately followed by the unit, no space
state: 82mmHg
